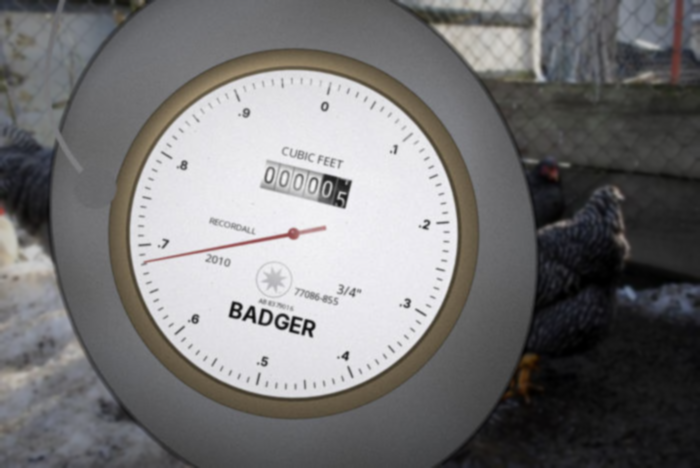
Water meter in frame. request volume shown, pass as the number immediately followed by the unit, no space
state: 4.68ft³
